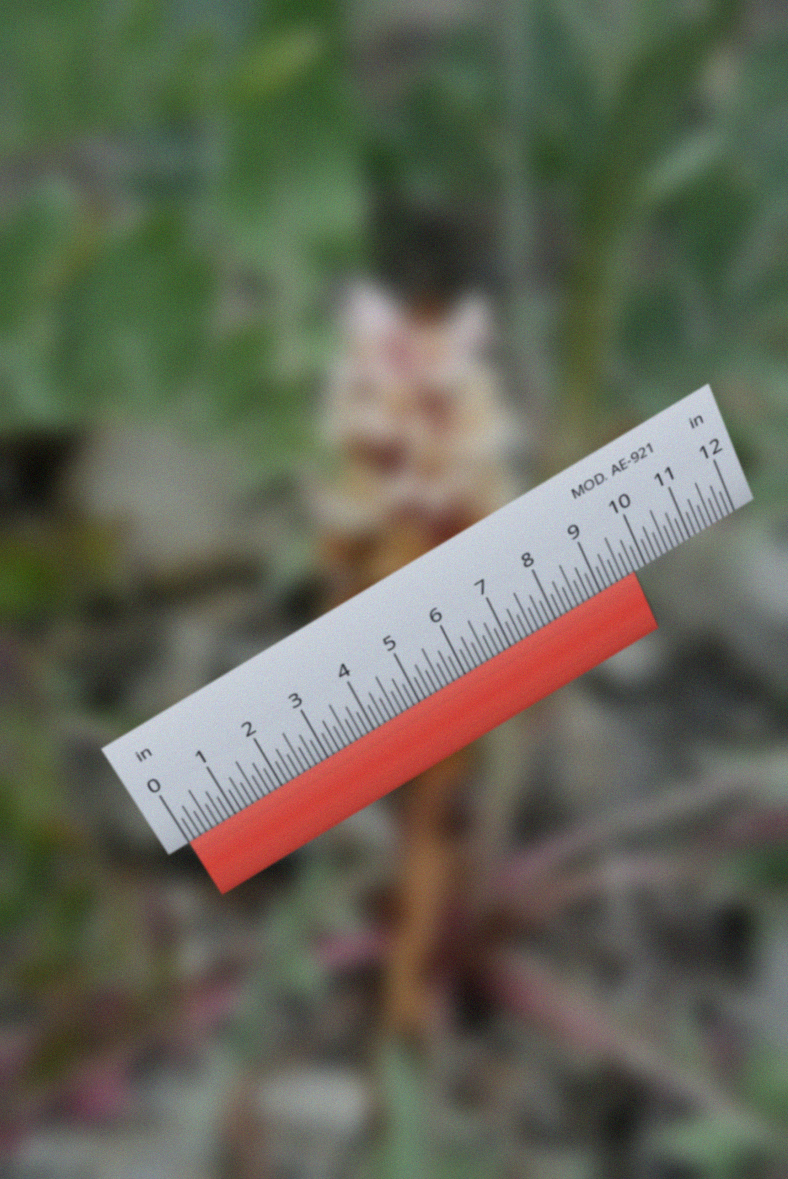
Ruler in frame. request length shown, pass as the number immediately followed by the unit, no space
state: 9.75in
